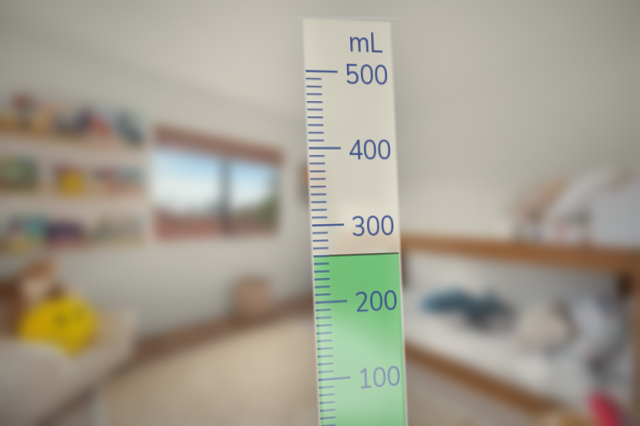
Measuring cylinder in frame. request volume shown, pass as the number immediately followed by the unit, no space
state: 260mL
